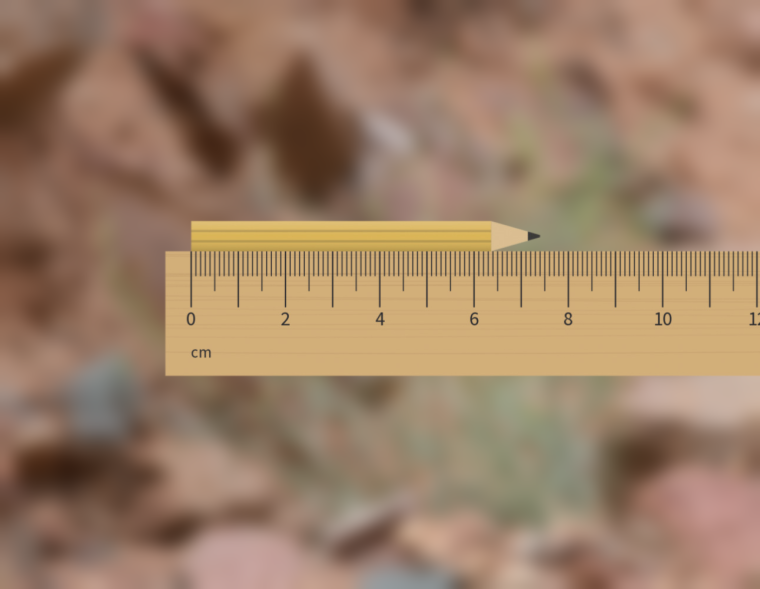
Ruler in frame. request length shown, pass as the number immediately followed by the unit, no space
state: 7.4cm
